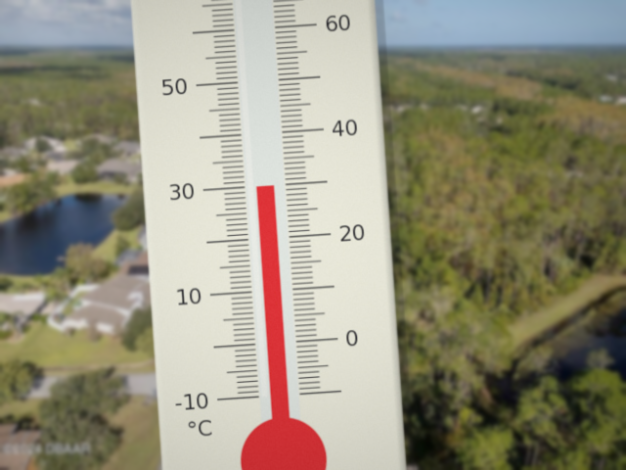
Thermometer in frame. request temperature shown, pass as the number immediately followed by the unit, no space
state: 30°C
